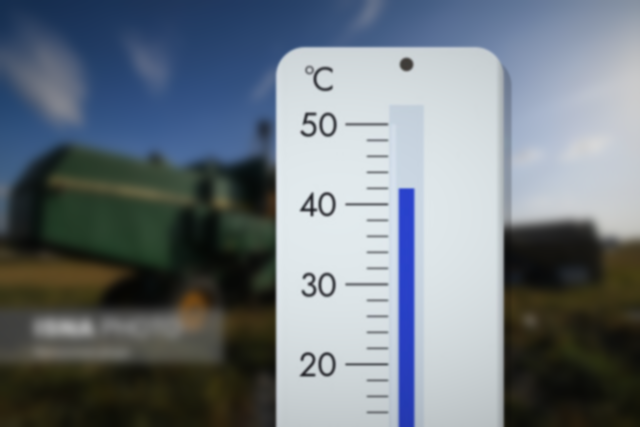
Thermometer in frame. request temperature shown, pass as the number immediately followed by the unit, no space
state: 42°C
